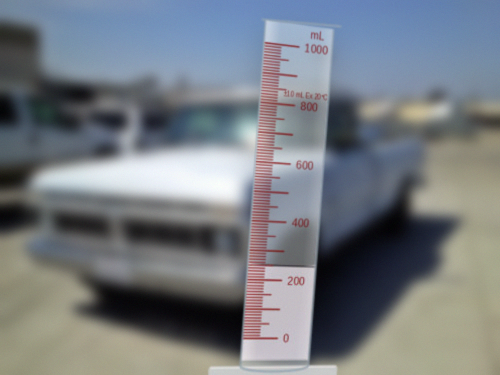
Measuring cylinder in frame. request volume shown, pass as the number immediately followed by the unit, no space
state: 250mL
